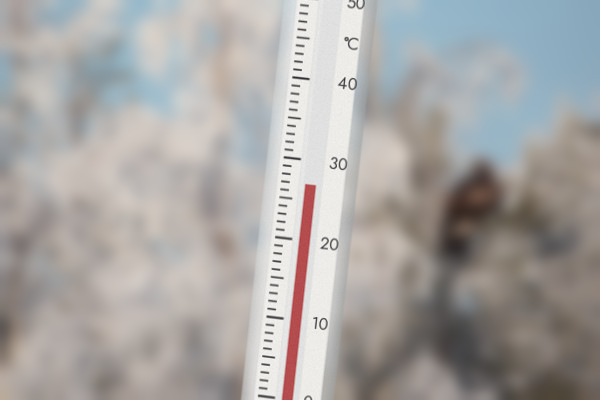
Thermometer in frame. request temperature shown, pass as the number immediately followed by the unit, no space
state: 27°C
